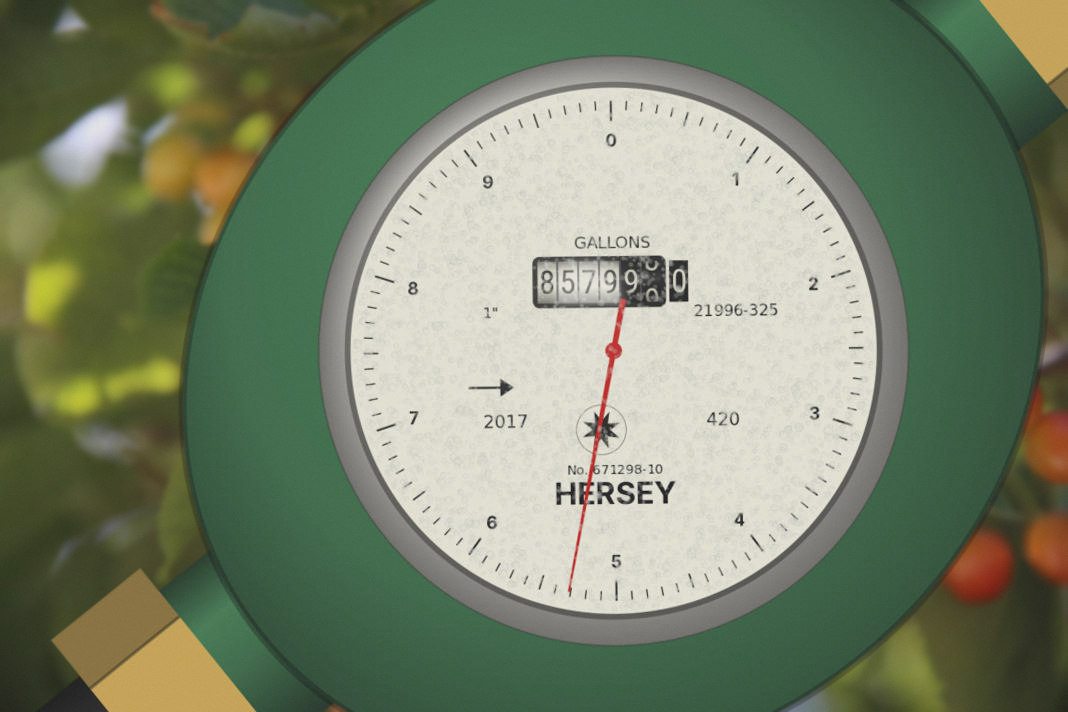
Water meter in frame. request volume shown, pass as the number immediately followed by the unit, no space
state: 8579985.3gal
